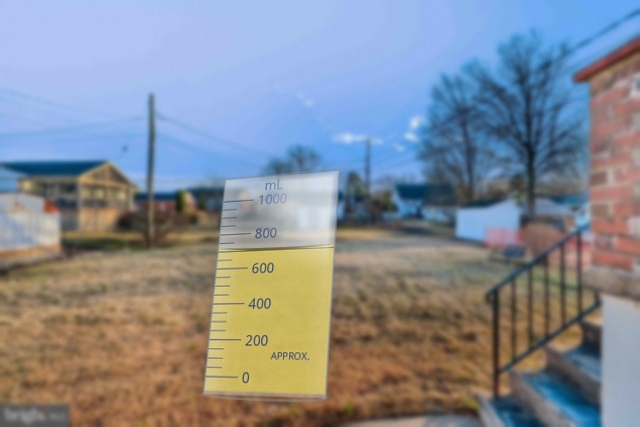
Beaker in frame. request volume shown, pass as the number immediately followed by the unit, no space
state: 700mL
